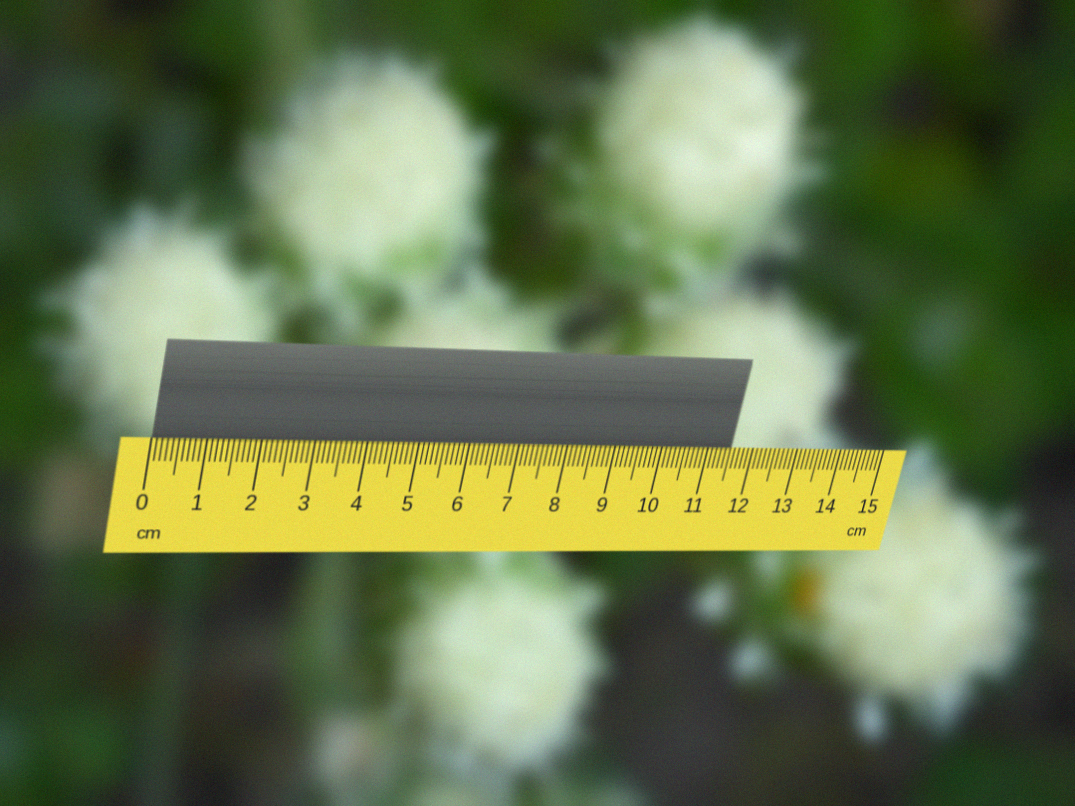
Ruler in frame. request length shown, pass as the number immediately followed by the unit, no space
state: 11.5cm
